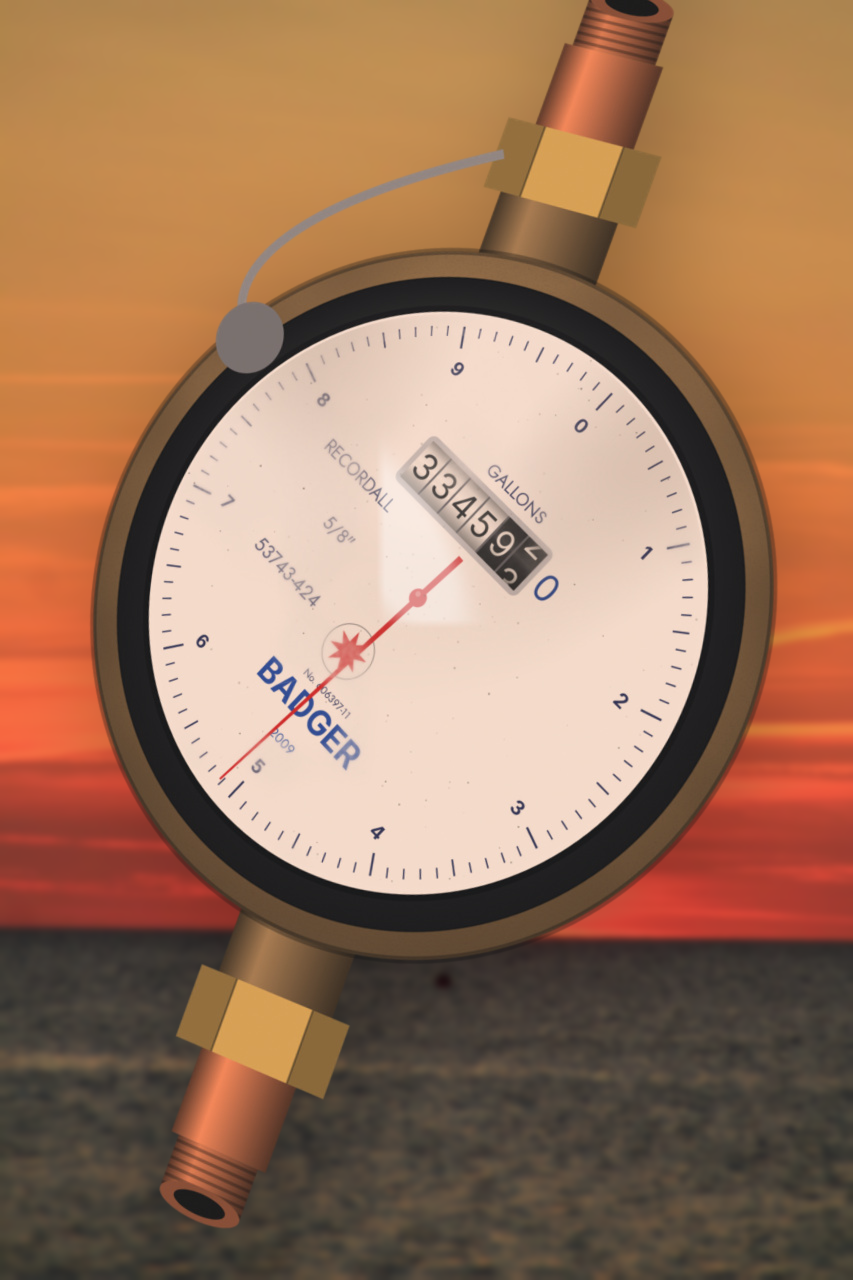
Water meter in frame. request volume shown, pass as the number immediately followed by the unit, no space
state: 3345925.1gal
